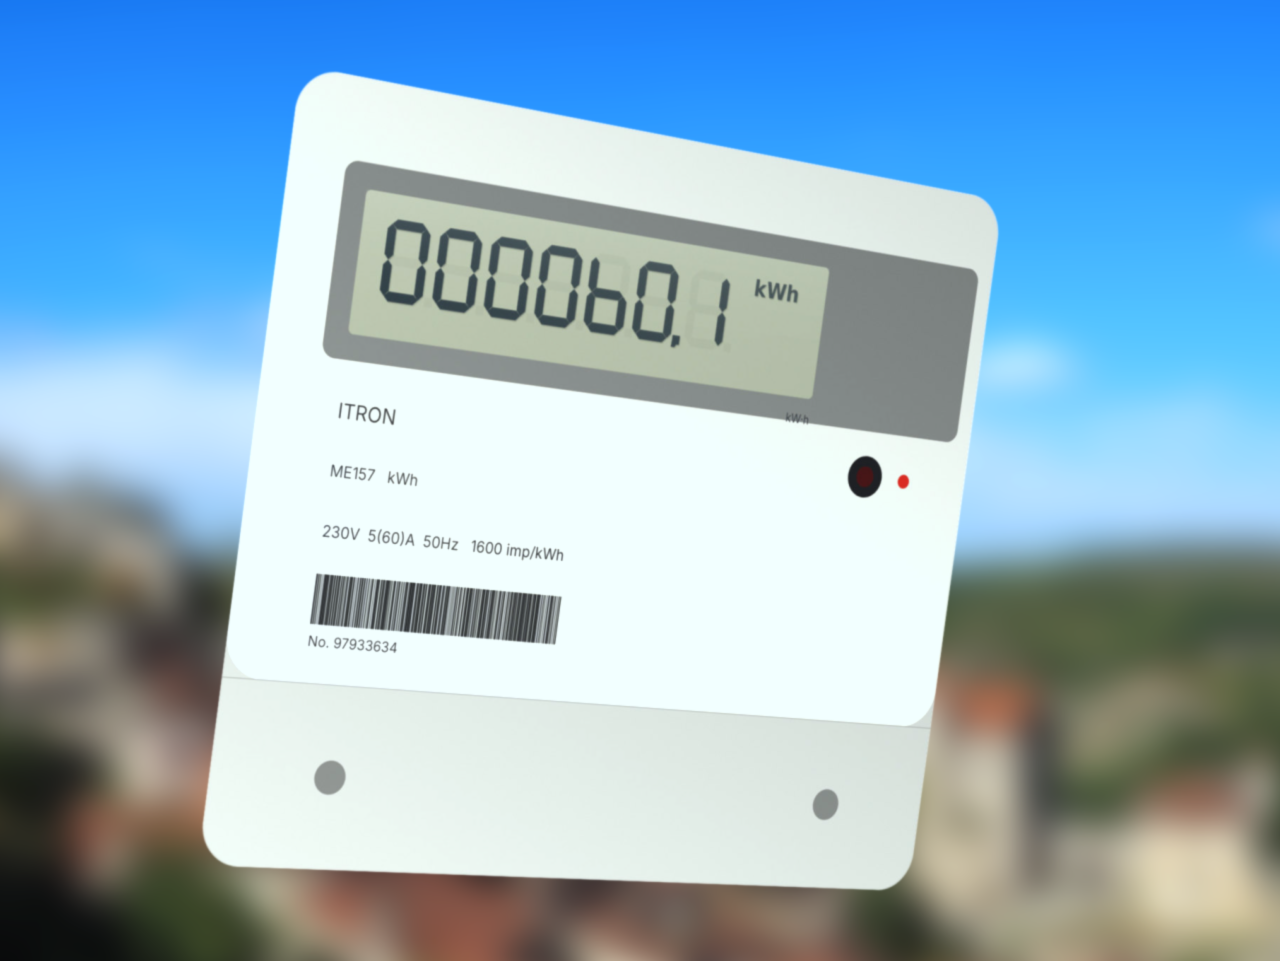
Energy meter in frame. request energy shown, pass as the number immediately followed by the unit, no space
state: 60.1kWh
